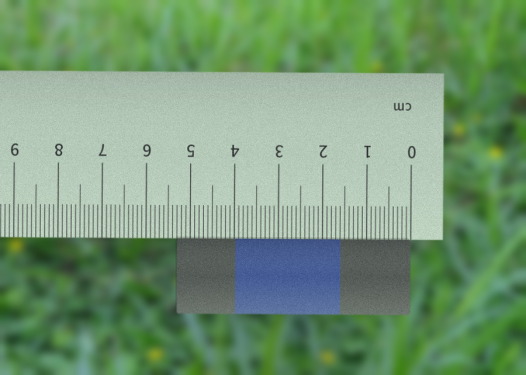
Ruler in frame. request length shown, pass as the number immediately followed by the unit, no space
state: 5.3cm
